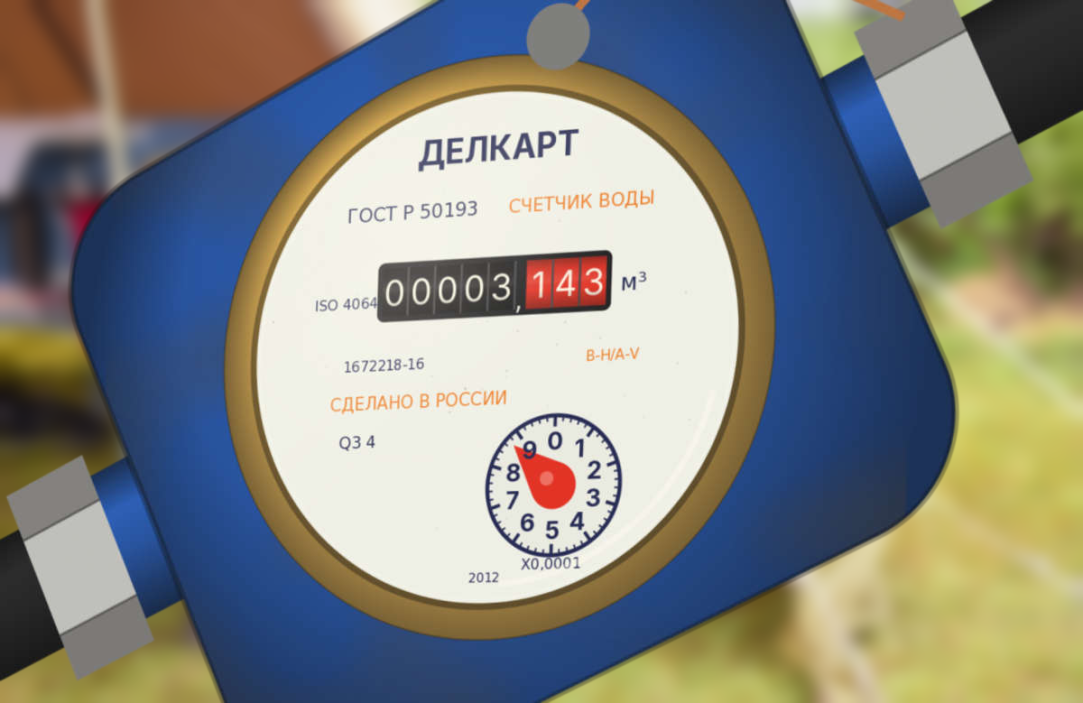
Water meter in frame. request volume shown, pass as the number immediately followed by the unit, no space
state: 3.1438m³
